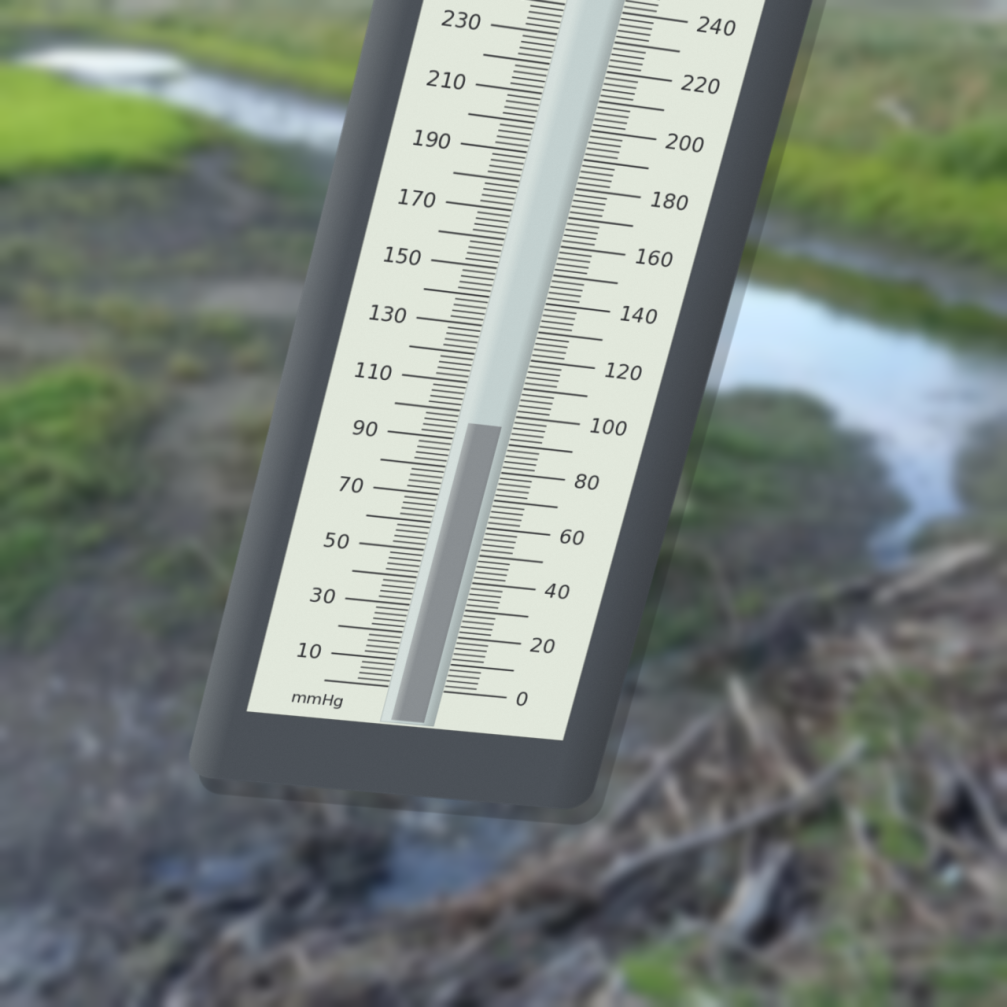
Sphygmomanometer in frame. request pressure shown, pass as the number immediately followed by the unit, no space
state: 96mmHg
